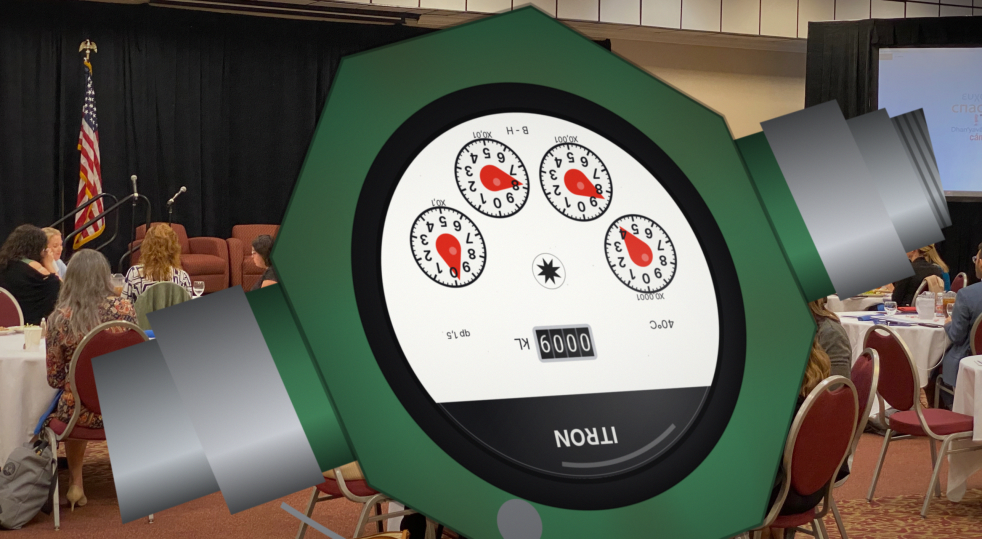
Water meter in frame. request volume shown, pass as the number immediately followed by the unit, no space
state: 8.9784kL
